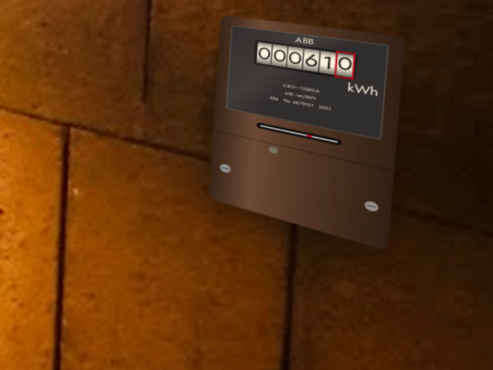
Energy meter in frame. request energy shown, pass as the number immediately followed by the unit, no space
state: 61.0kWh
